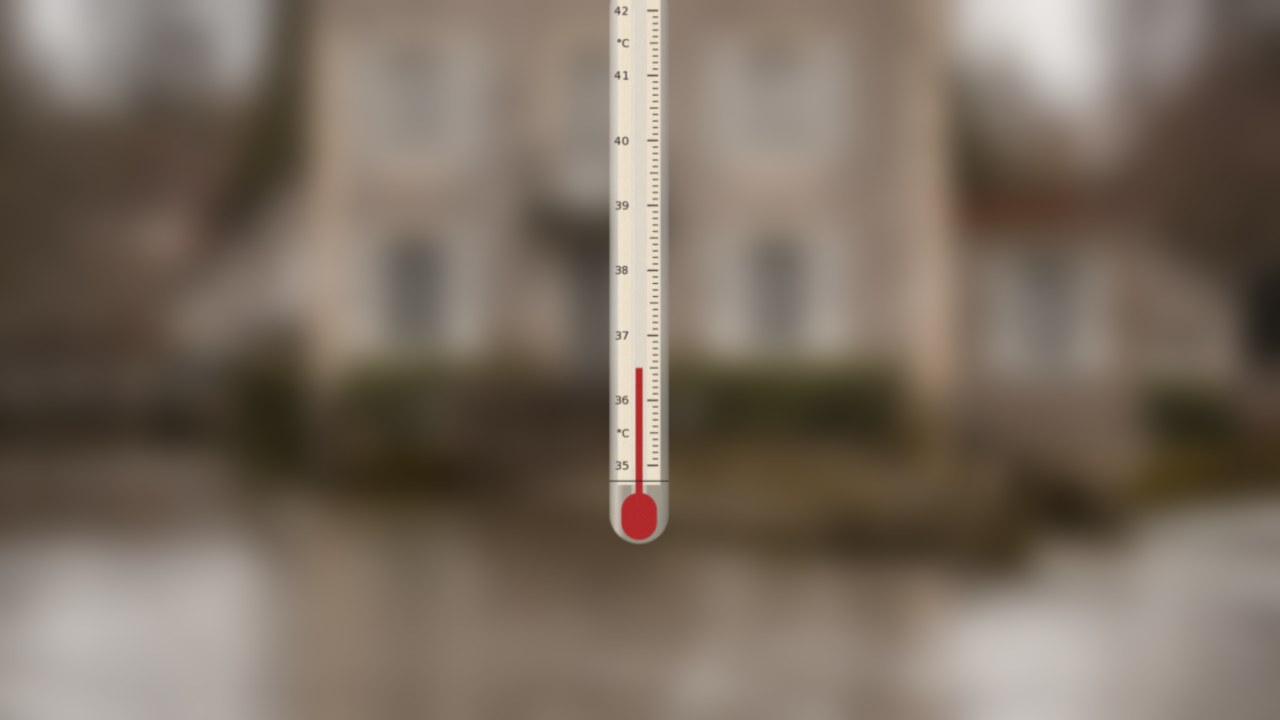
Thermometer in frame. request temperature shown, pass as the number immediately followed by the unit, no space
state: 36.5°C
